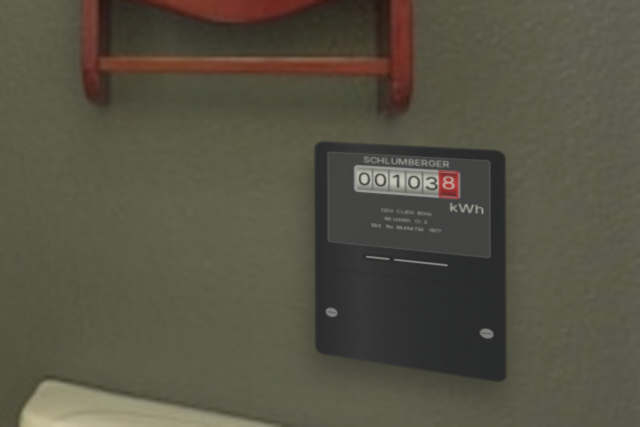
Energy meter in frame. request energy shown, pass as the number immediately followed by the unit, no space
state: 103.8kWh
